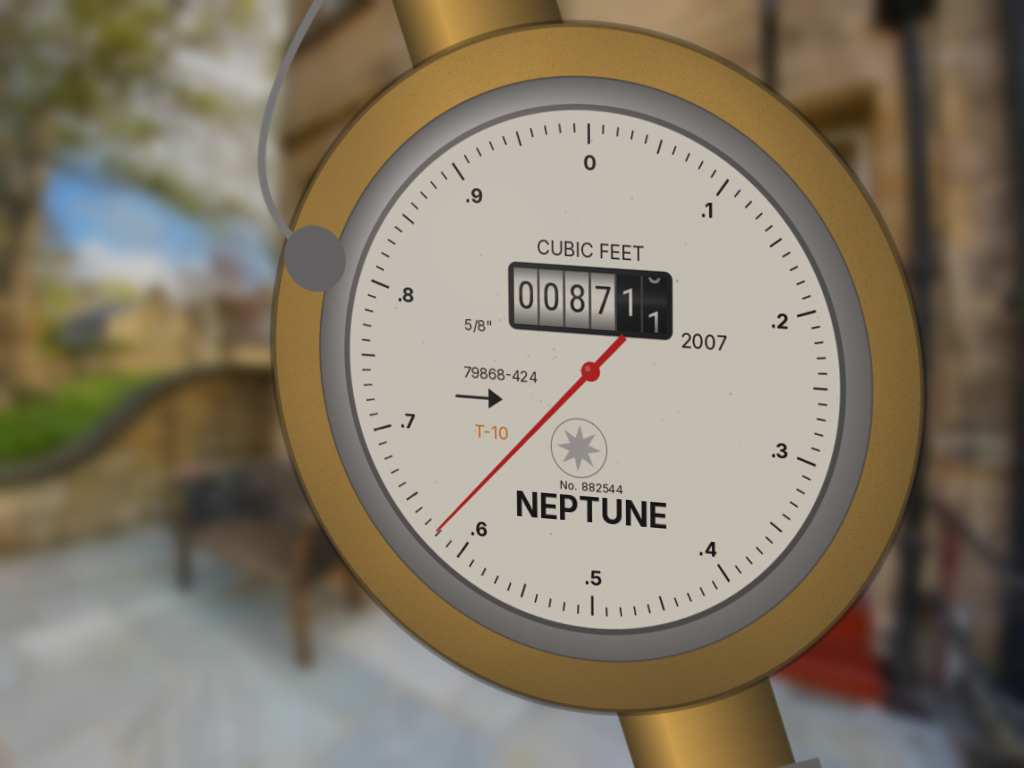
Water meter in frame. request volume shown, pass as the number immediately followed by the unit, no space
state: 8710.62ft³
